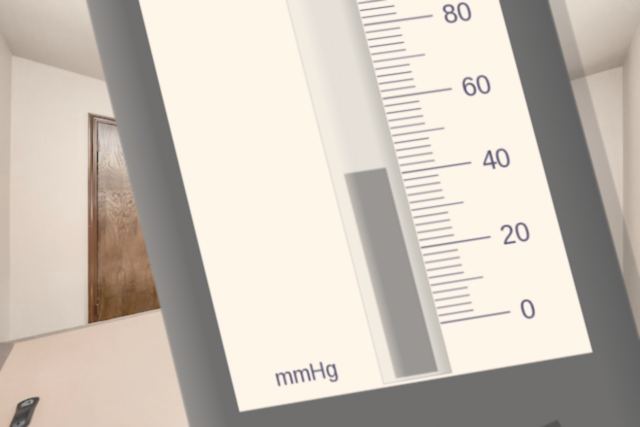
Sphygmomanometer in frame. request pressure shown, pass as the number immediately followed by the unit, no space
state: 42mmHg
